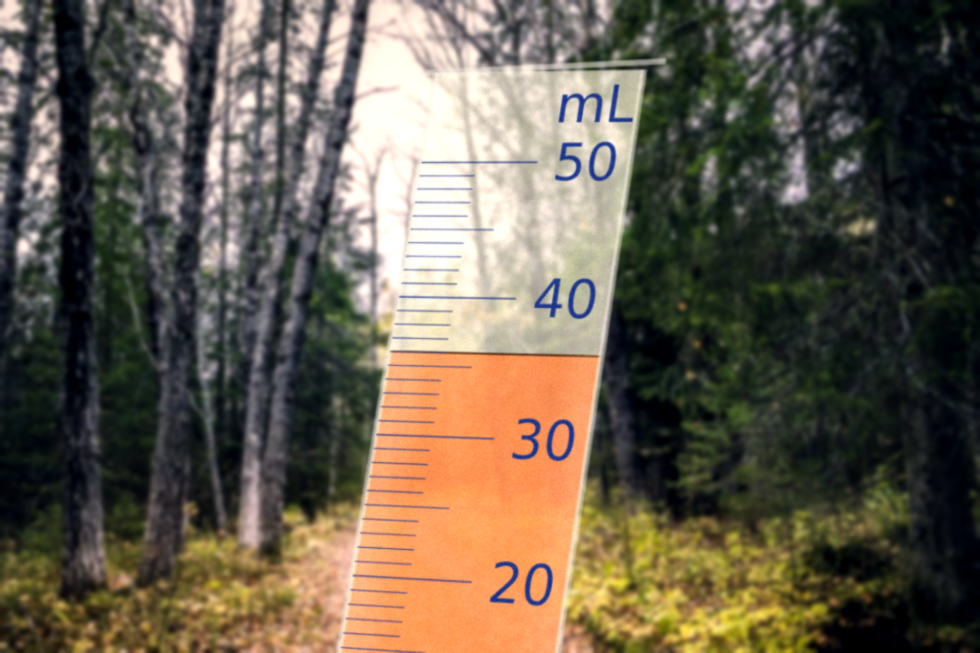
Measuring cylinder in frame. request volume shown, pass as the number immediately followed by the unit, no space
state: 36mL
